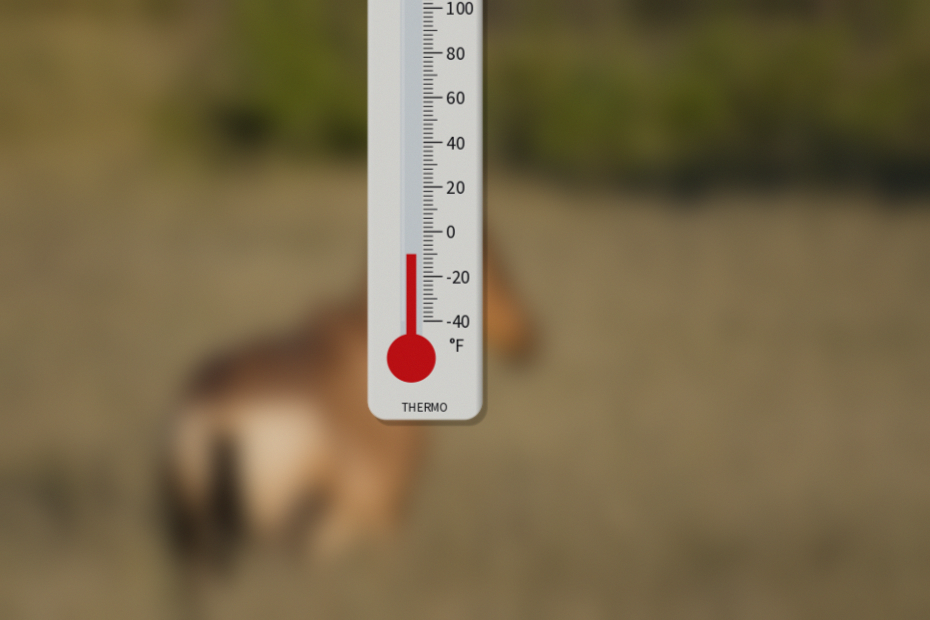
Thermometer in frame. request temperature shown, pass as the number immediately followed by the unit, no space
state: -10°F
